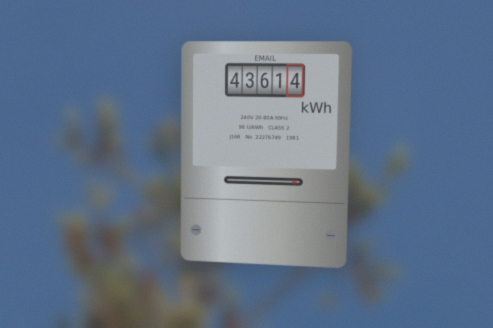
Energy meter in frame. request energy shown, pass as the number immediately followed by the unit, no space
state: 4361.4kWh
